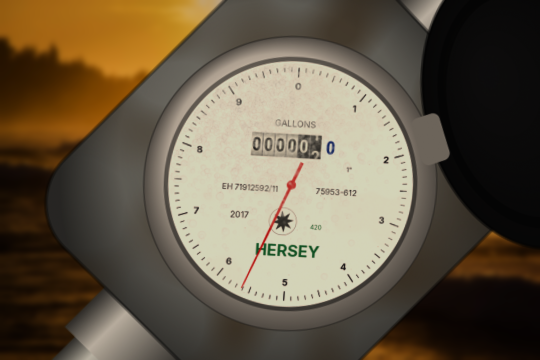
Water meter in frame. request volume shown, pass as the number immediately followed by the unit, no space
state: 15.6gal
